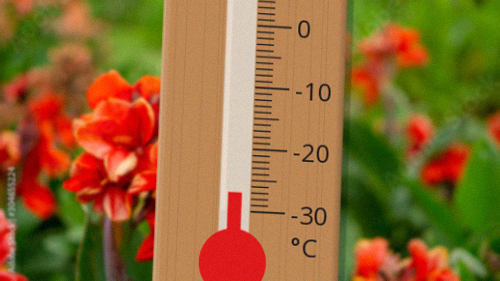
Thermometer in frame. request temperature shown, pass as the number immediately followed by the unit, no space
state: -27°C
